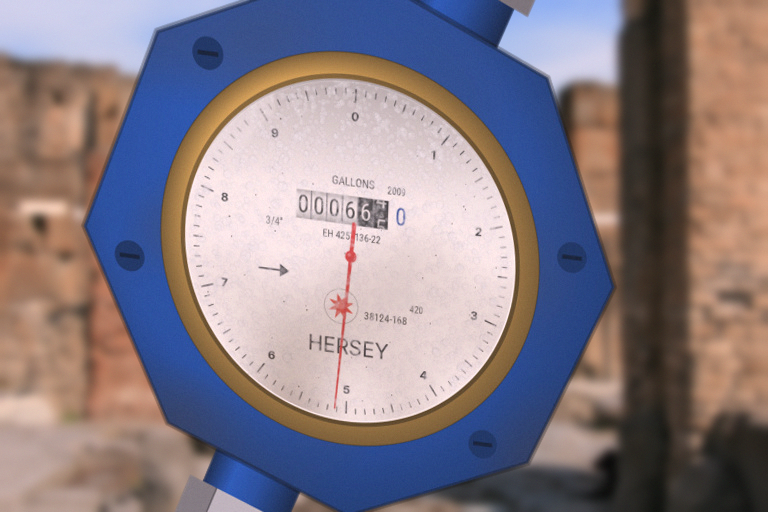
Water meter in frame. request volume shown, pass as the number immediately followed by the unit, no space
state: 6645.1gal
